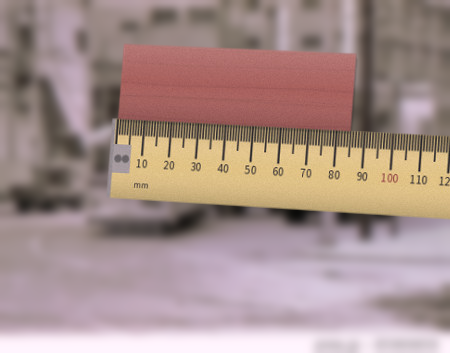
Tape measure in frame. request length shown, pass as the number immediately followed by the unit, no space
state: 85mm
